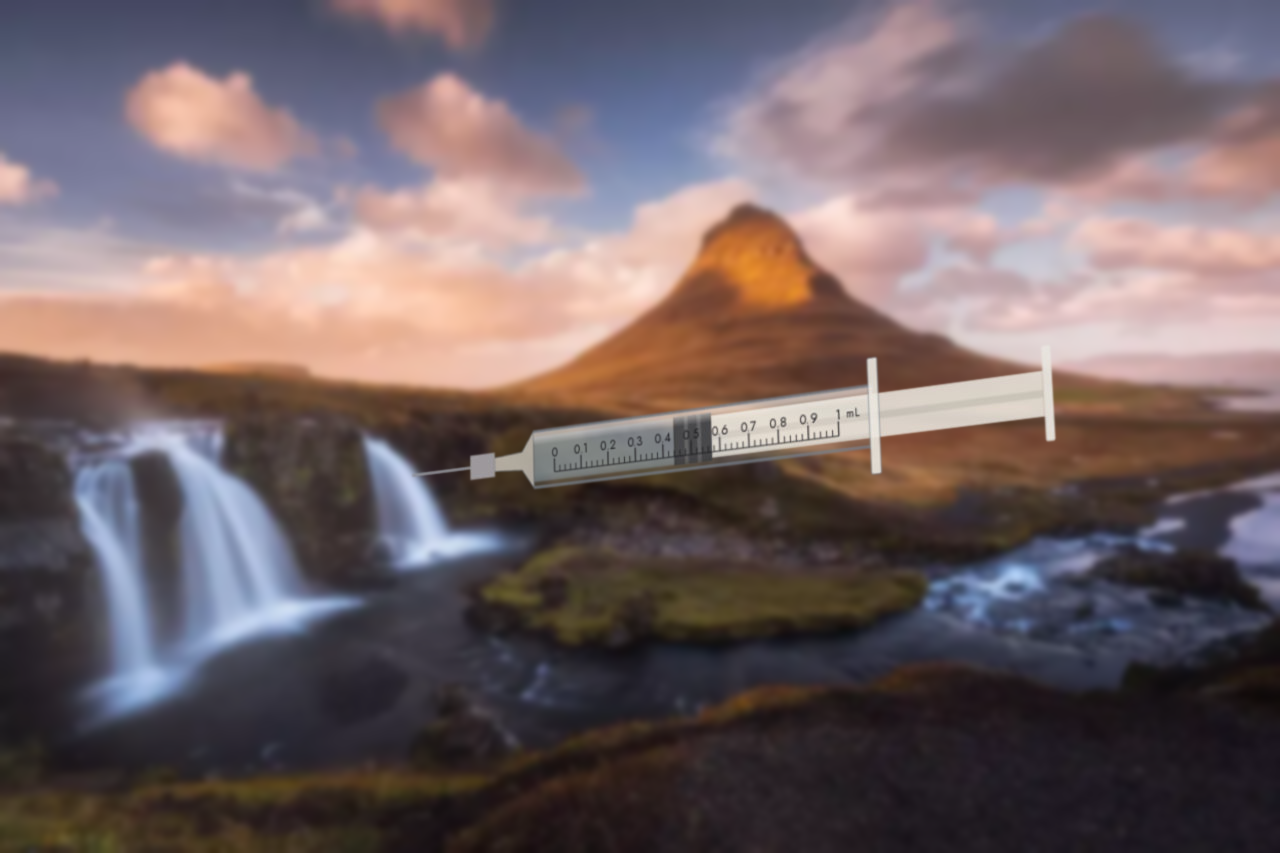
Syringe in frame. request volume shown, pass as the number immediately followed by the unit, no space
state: 0.44mL
